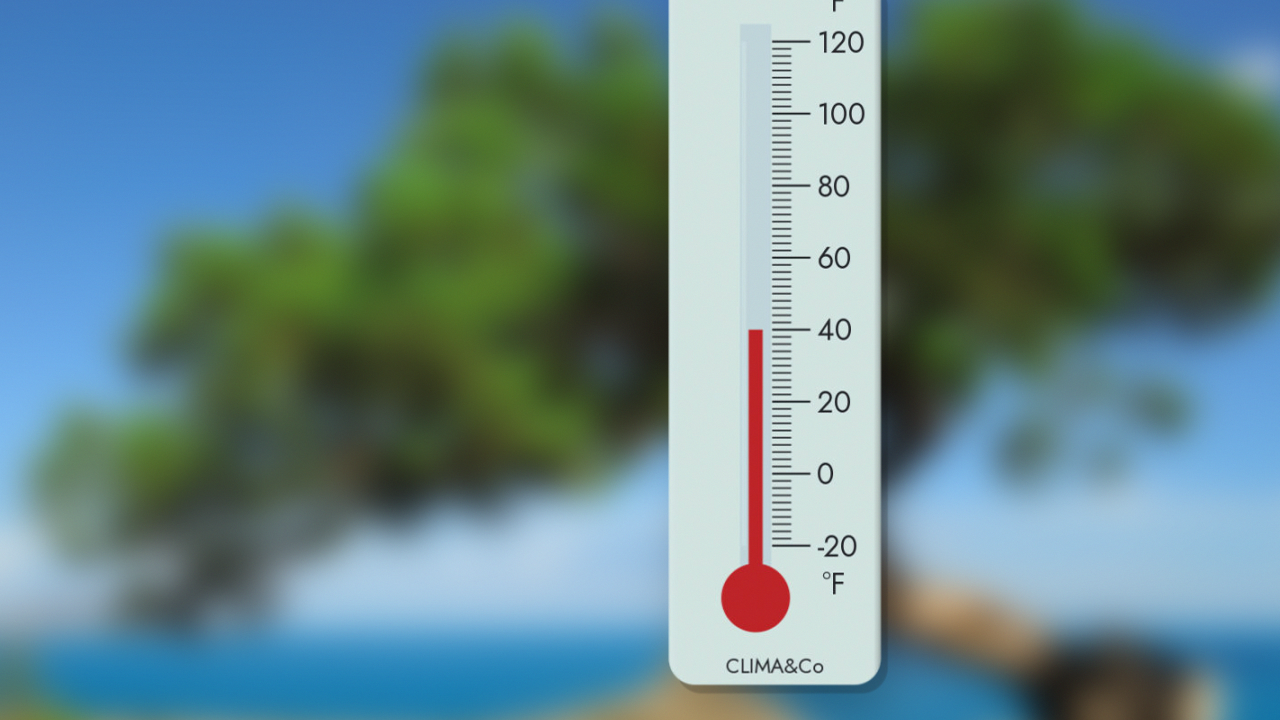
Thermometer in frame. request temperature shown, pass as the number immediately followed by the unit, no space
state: 40°F
